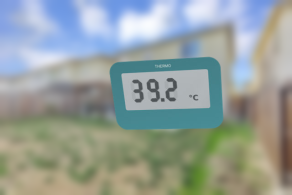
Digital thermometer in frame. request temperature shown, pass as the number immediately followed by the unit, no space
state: 39.2°C
